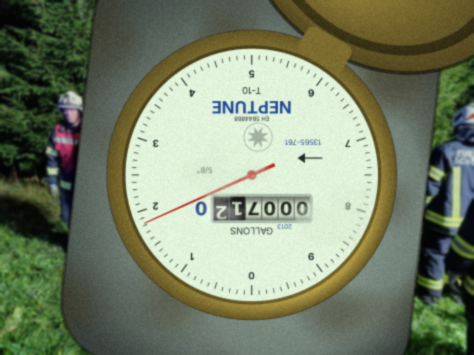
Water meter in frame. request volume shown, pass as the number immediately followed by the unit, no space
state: 7121.8gal
